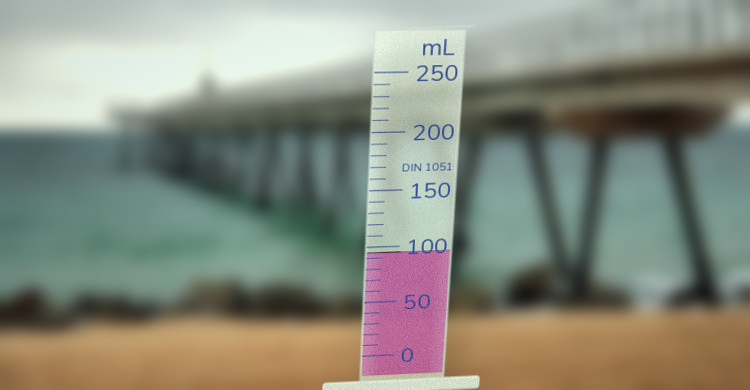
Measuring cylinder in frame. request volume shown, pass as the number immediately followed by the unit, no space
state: 95mL
